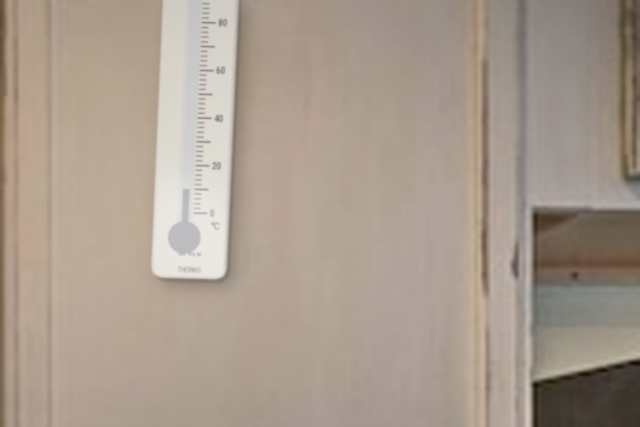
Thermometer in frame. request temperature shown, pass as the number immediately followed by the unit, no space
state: 10°C
